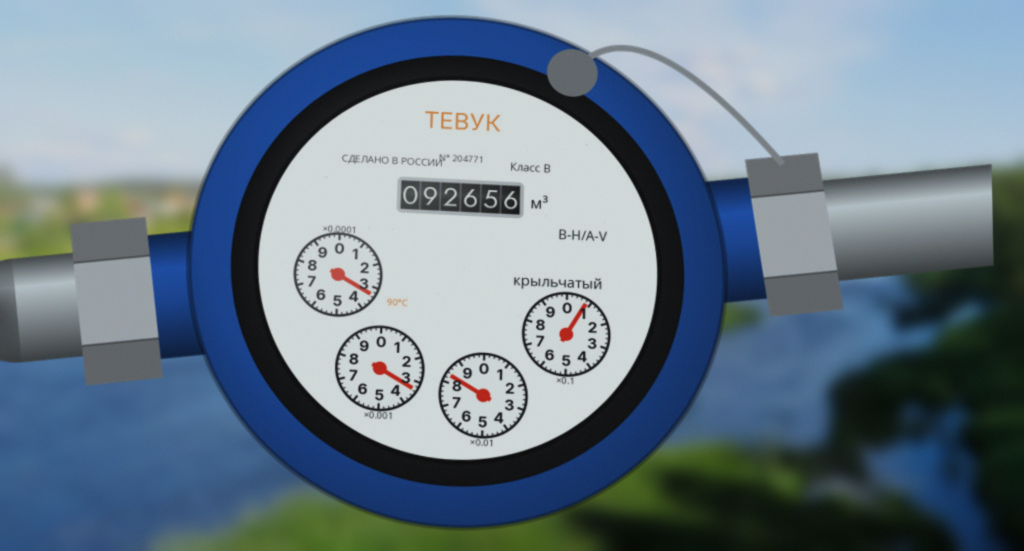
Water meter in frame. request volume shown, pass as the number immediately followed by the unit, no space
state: 92656.0833m³
